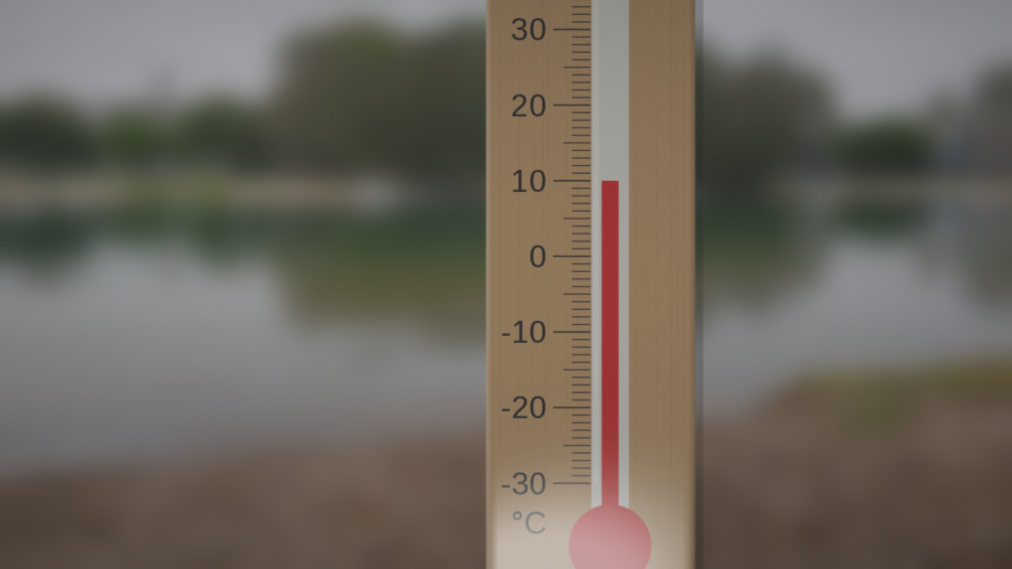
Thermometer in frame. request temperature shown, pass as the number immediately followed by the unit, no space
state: 10°C
